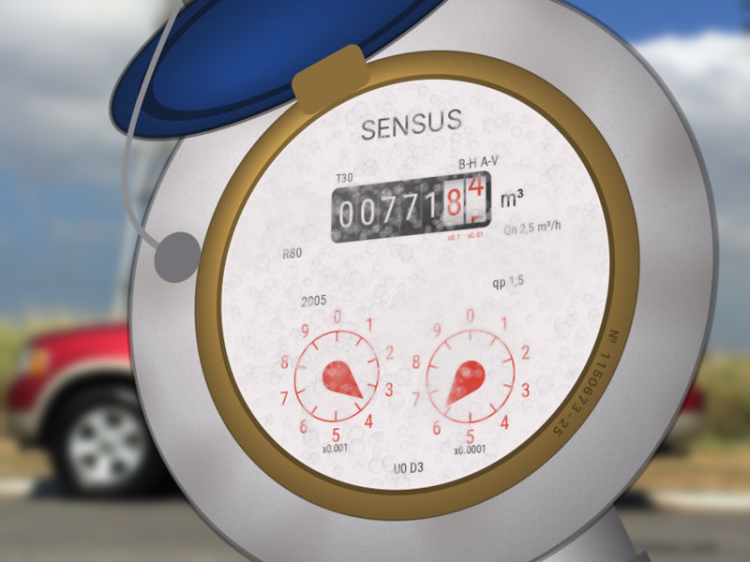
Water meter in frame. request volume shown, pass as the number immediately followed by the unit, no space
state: 771.8436m³
